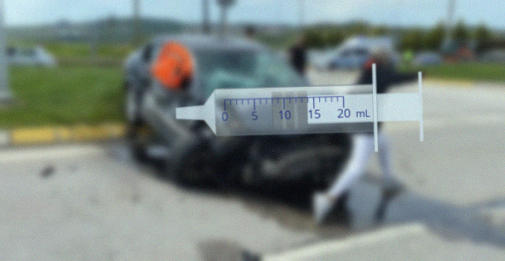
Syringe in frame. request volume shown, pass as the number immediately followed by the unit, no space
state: 8mL
